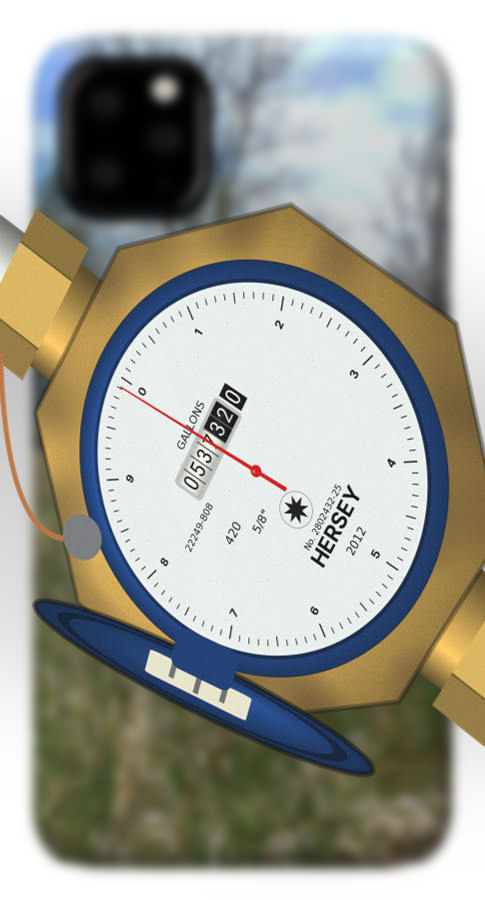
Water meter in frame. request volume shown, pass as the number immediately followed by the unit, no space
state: 537319.9gal
